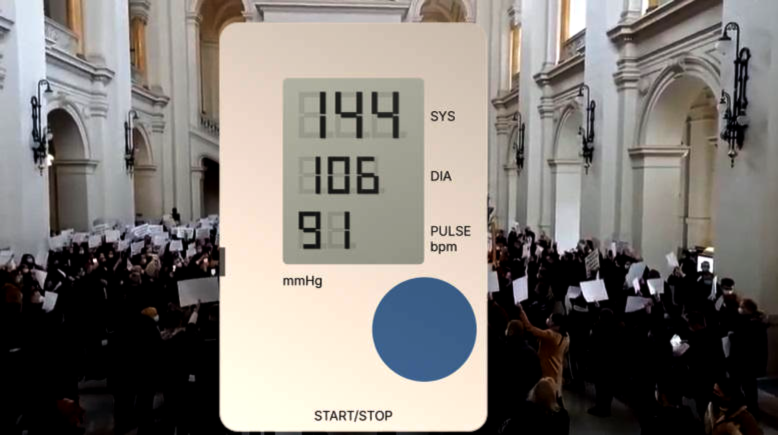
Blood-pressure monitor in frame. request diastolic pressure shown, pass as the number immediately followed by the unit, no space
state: 106mmHg
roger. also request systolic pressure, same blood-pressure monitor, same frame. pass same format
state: 144mmHg
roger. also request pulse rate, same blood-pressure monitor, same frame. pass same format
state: 91bpm
